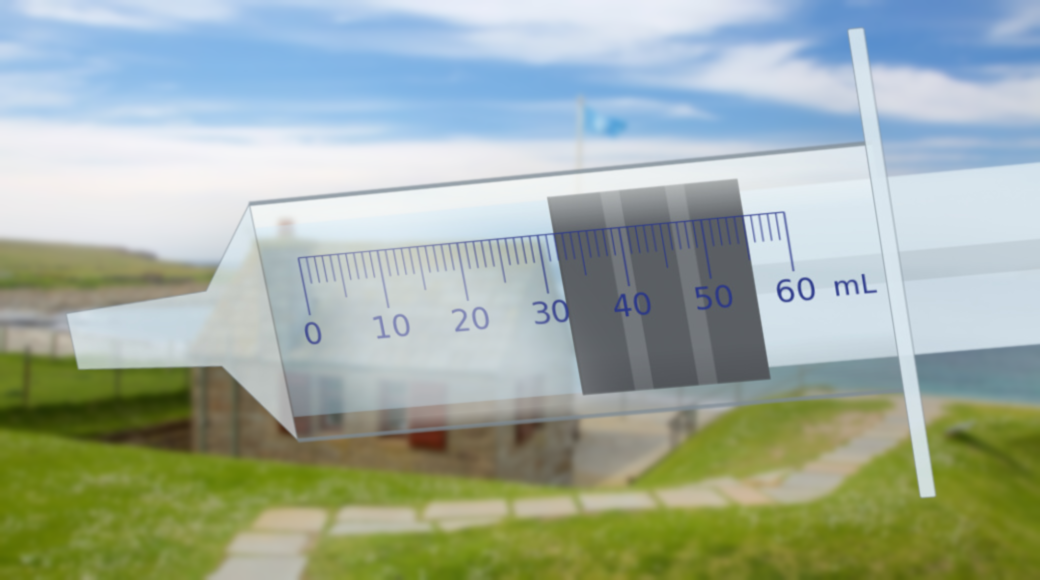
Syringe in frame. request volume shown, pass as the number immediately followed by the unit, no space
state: 32mL
